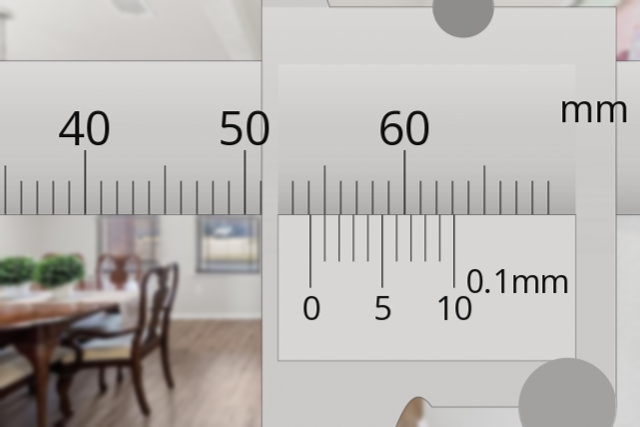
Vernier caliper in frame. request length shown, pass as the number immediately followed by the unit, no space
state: 54.1mm
